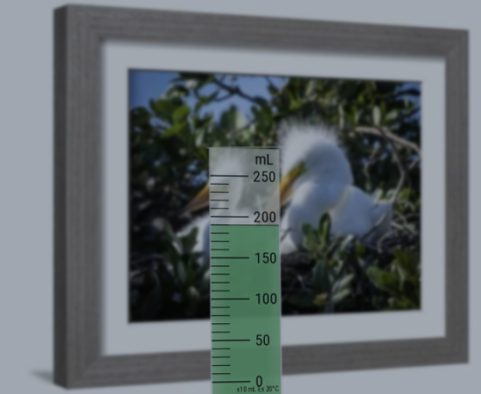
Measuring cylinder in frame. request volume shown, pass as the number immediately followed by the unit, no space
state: 190mL
